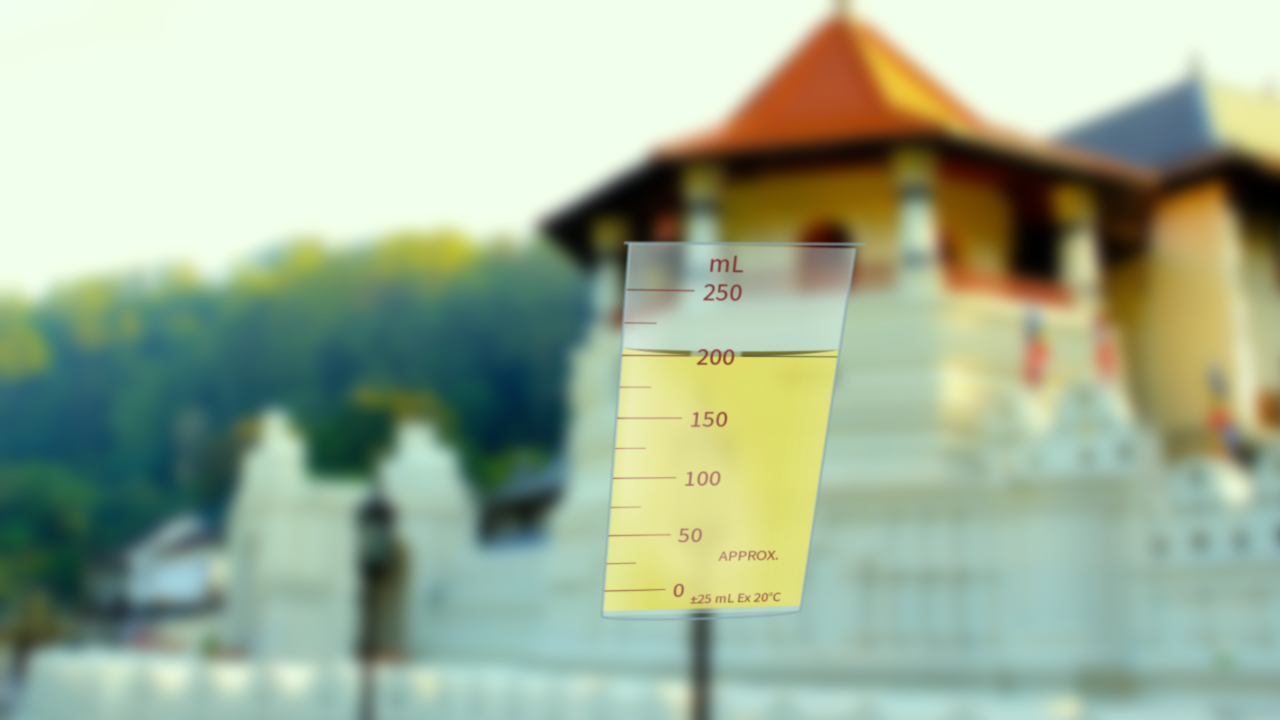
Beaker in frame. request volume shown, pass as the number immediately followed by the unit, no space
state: 200mL
